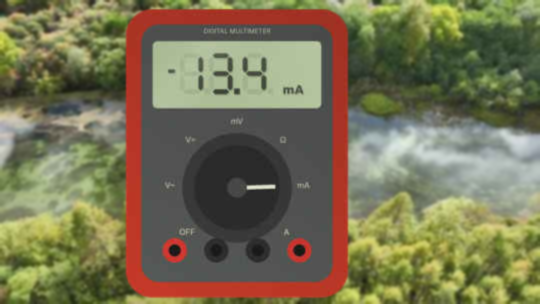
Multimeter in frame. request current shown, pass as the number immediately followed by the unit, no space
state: -13.4mA
